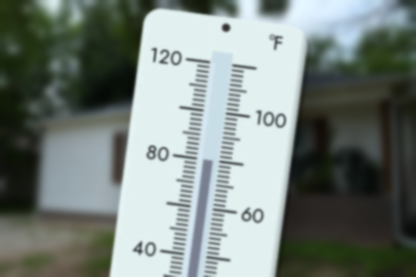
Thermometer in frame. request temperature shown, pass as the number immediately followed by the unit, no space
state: 80°F
